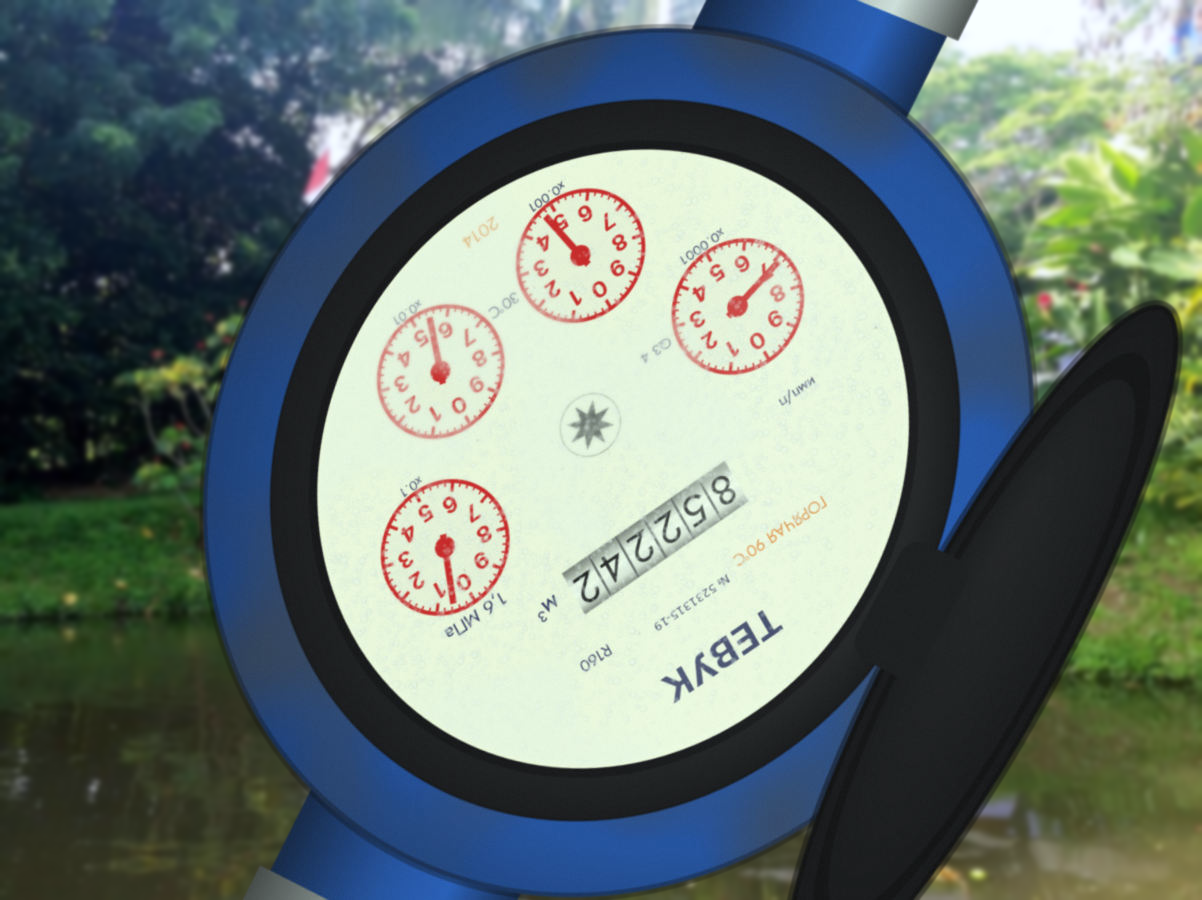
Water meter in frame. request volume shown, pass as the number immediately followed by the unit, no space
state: 852242.0547m³
